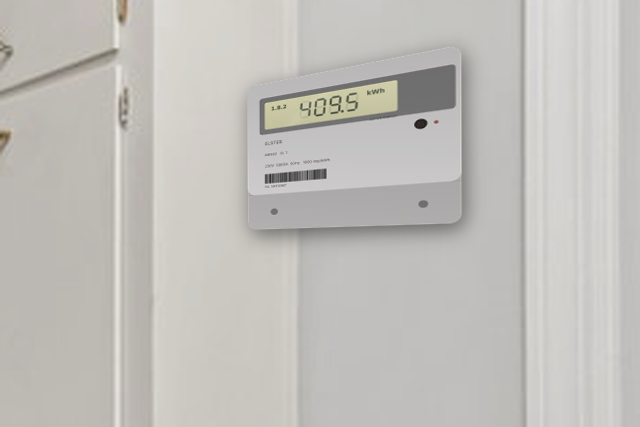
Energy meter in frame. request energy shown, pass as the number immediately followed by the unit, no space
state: 409.5kWh
